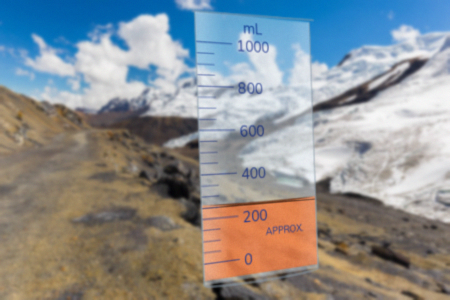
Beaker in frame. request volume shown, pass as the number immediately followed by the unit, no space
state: 250mL
